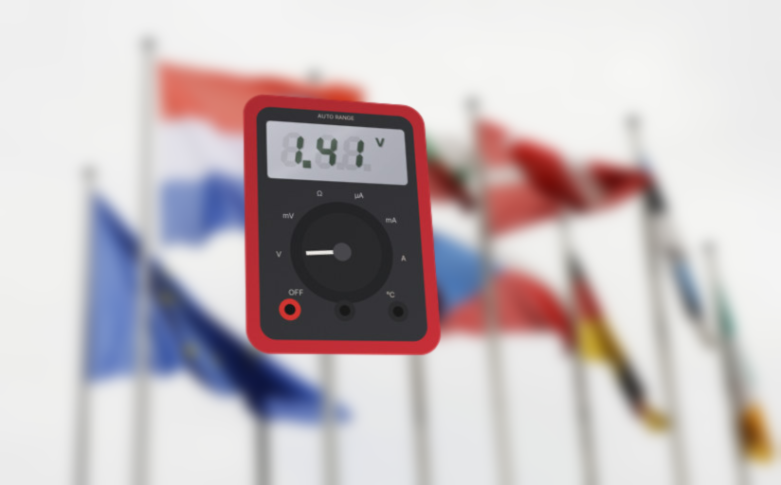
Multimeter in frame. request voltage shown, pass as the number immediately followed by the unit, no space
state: 1.41V
